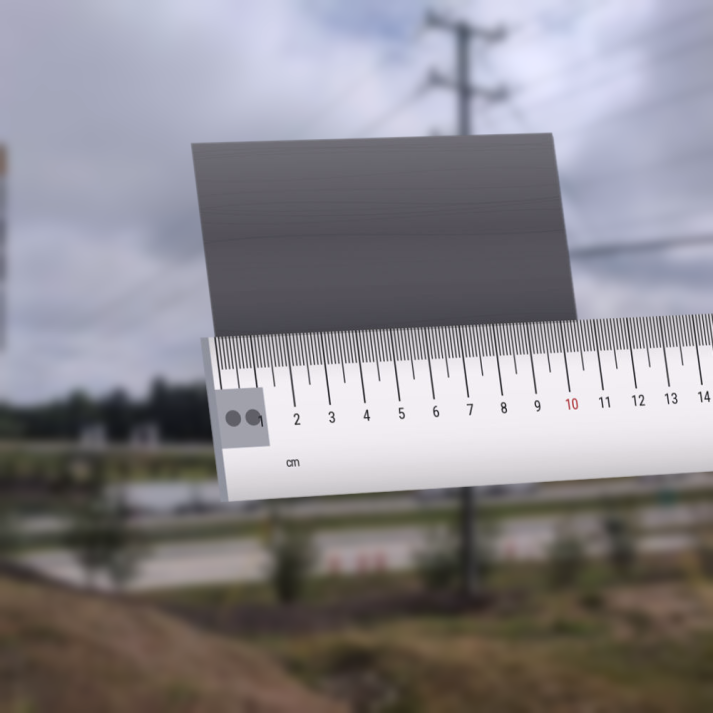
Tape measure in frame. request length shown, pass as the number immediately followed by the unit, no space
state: 10.5cm
